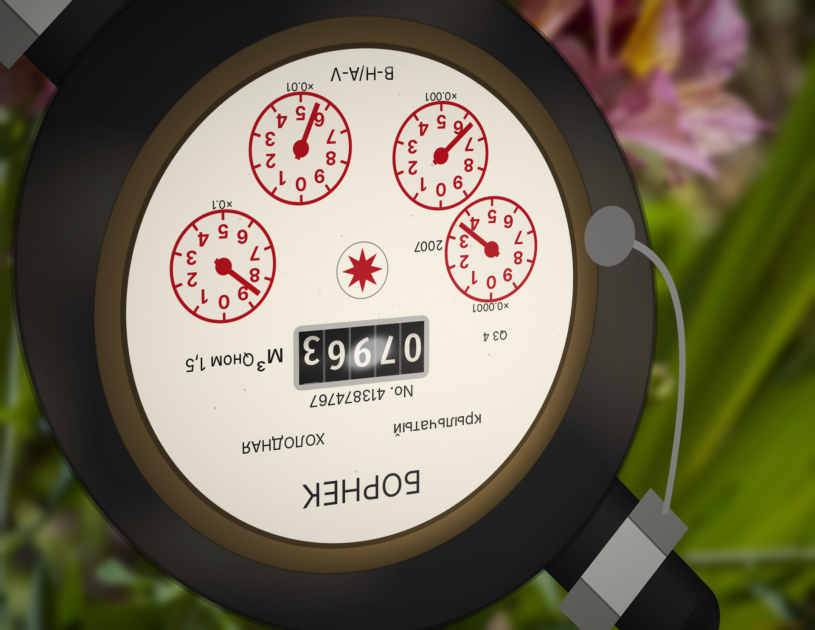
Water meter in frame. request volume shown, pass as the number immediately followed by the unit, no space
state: 7962.8563m³
